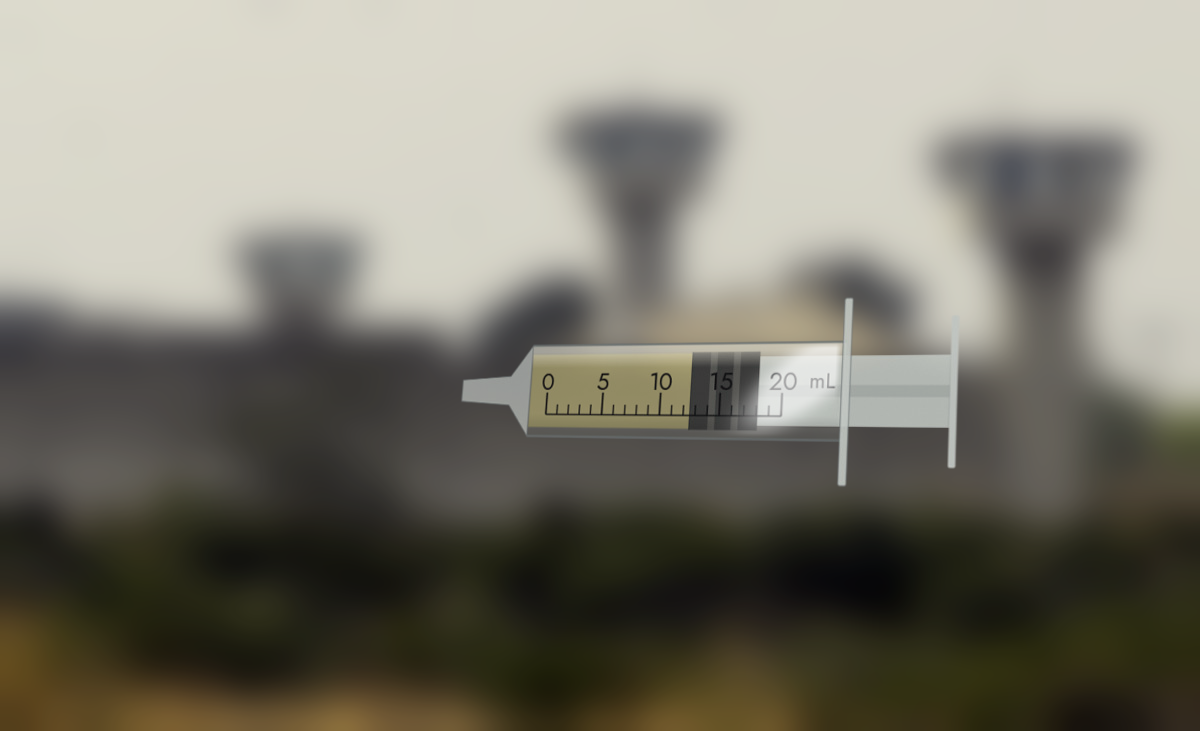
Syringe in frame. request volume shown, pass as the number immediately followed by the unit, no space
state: 12.5mL
